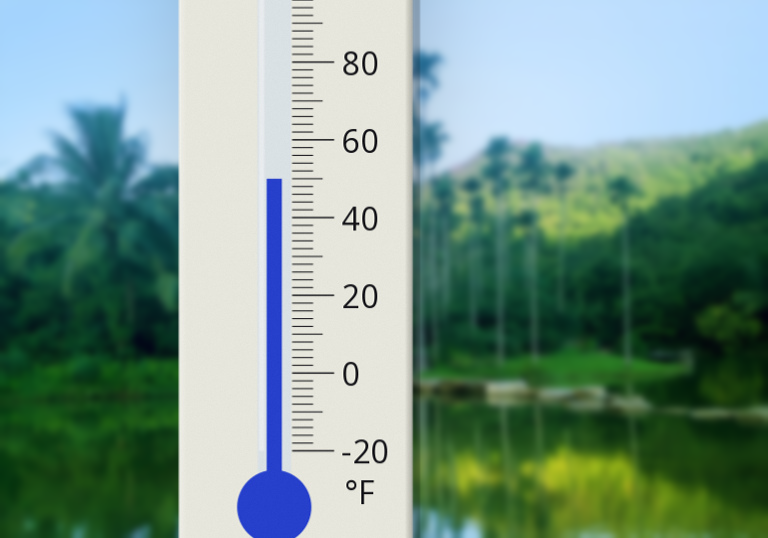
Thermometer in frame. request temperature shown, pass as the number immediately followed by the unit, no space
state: 50°F
